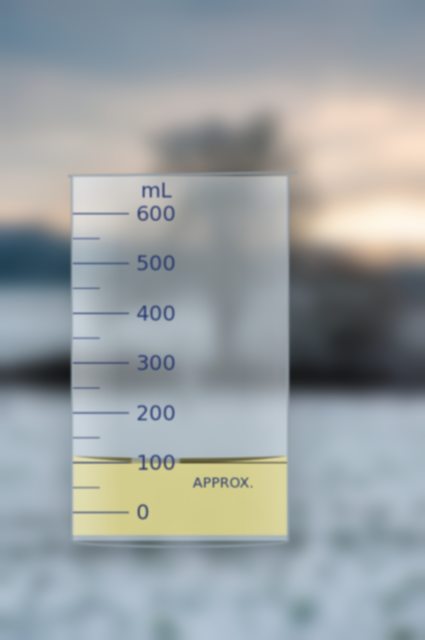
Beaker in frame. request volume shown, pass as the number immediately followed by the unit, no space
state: 100mL
